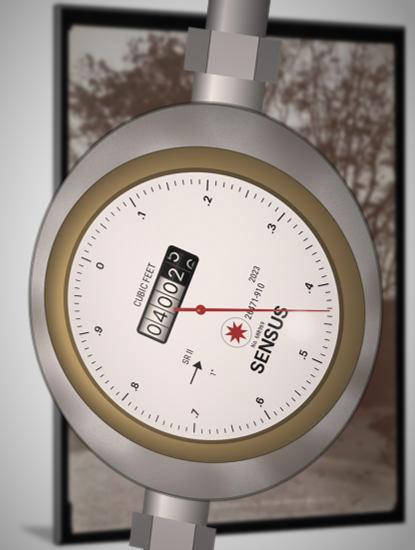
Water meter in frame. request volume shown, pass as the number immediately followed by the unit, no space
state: 40025.43ft³
